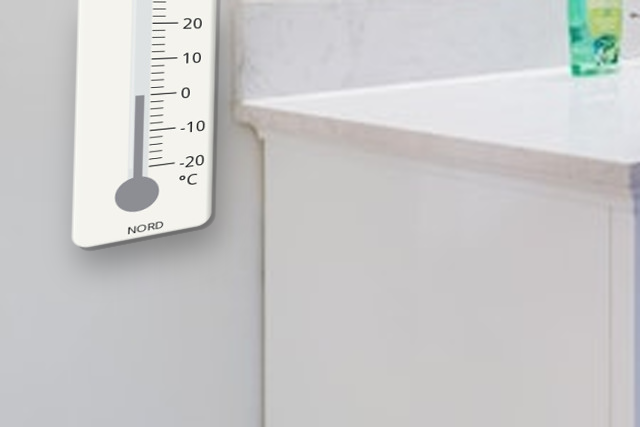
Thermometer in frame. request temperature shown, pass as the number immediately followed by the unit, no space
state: 0°C
